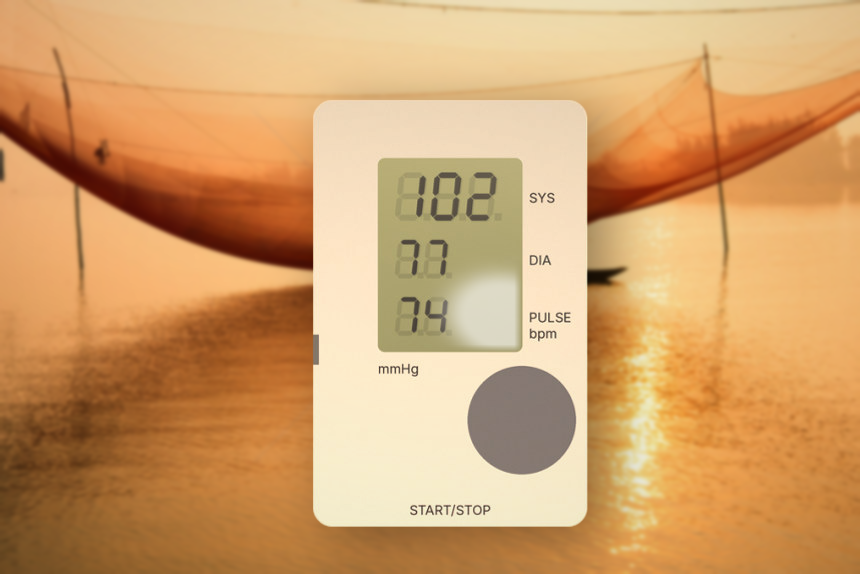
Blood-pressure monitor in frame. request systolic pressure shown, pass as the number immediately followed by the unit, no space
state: 102mmHg
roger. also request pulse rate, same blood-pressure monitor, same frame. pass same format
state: 74bpm
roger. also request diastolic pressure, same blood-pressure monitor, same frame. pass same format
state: 77mmHg
